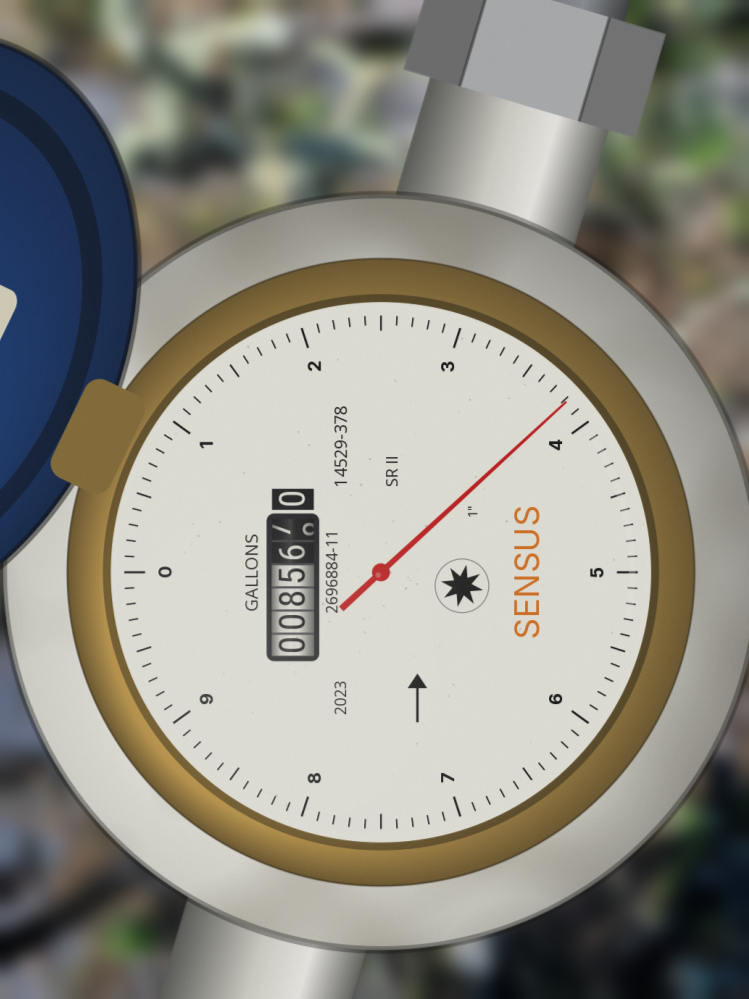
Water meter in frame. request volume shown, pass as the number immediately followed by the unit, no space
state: 85673.8gal
